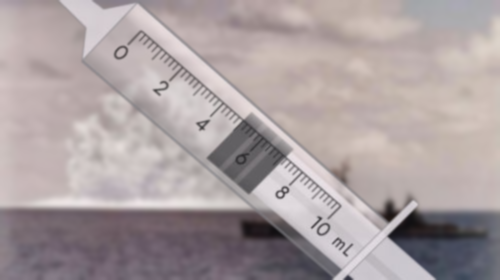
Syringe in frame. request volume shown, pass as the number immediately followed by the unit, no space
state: 5mL
